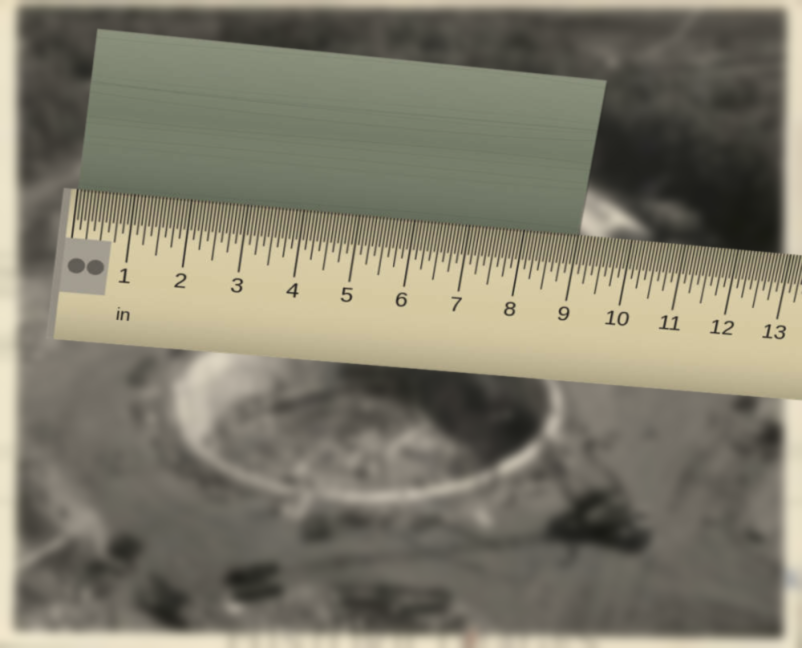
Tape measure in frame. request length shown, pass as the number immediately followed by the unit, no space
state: 9in
